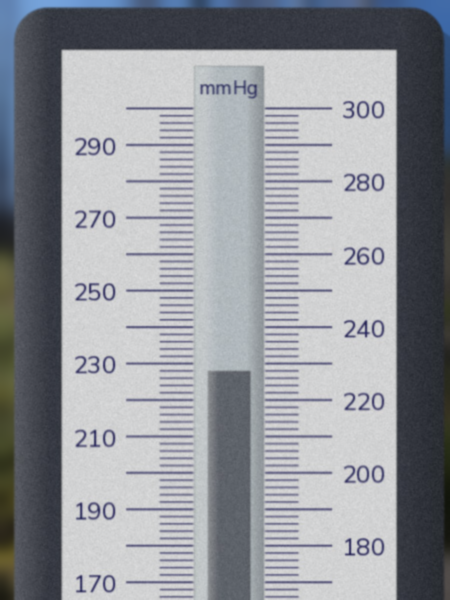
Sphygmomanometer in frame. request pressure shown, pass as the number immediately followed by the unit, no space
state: 228mmHg
